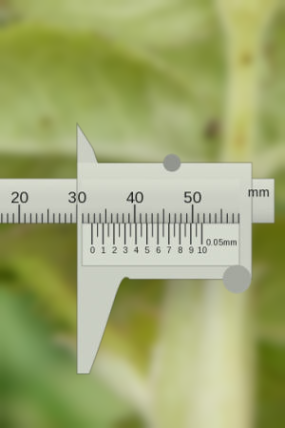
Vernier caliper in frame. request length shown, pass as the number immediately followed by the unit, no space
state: 32.6mm
